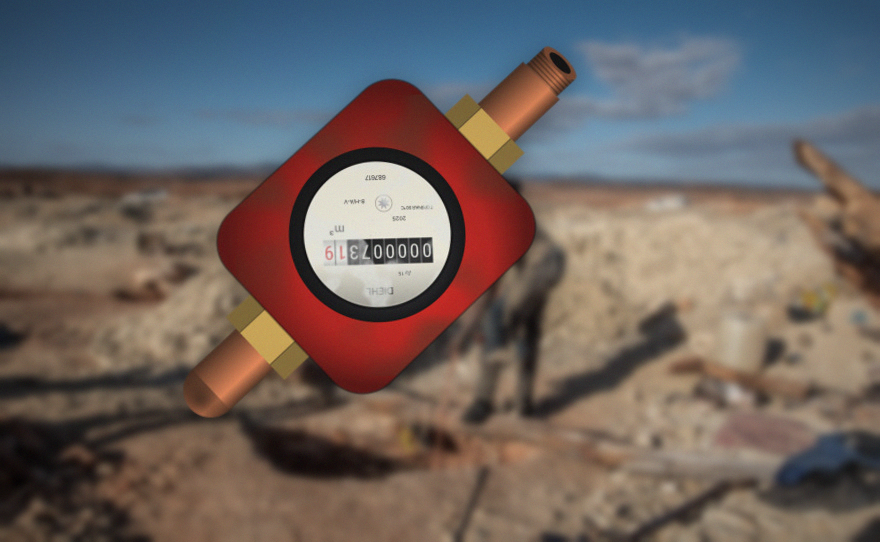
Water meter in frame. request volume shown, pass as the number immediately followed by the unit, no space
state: 73.19m³
